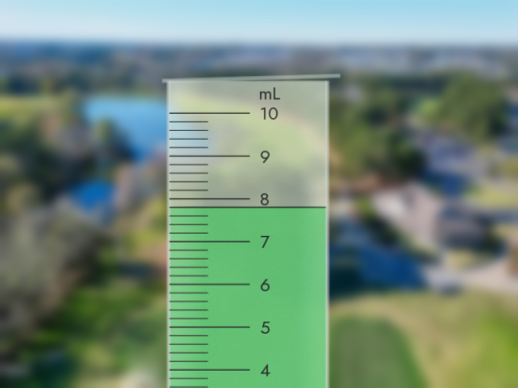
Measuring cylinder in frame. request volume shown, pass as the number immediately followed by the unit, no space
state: 7.8mL
